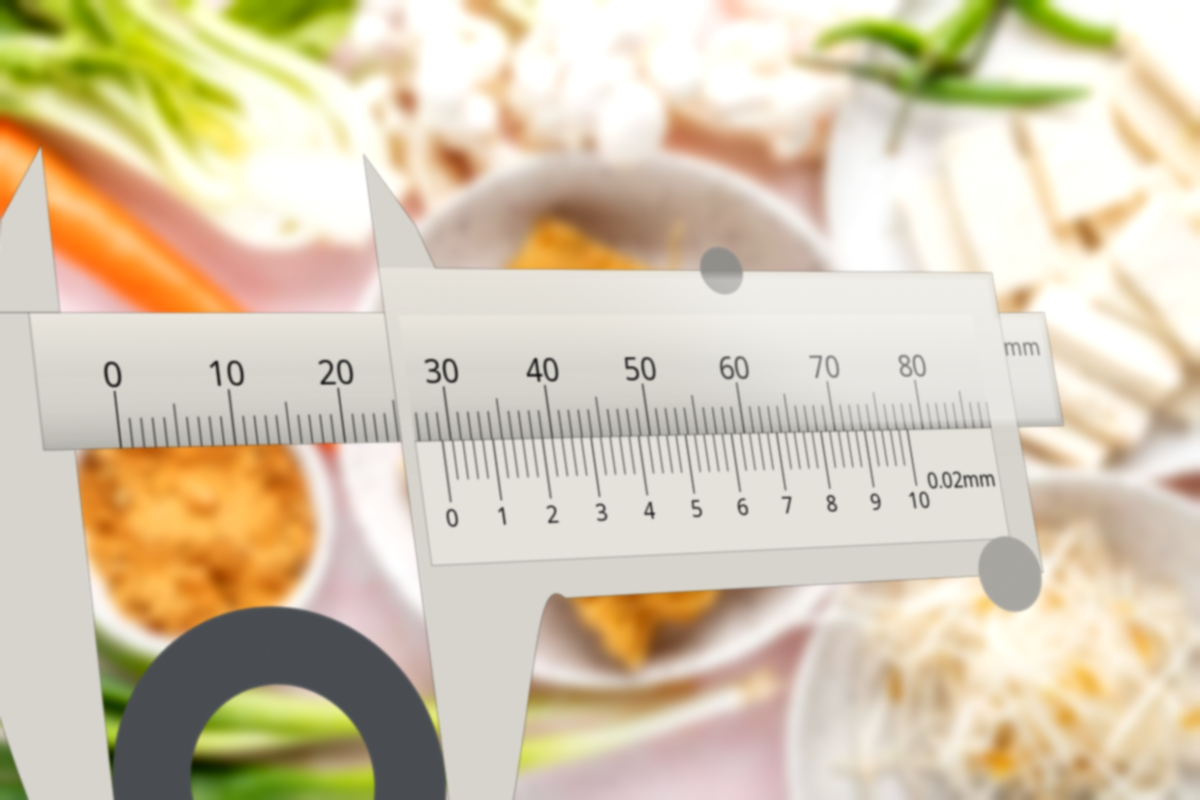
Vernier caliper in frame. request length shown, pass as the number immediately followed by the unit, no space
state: 29.2mm
